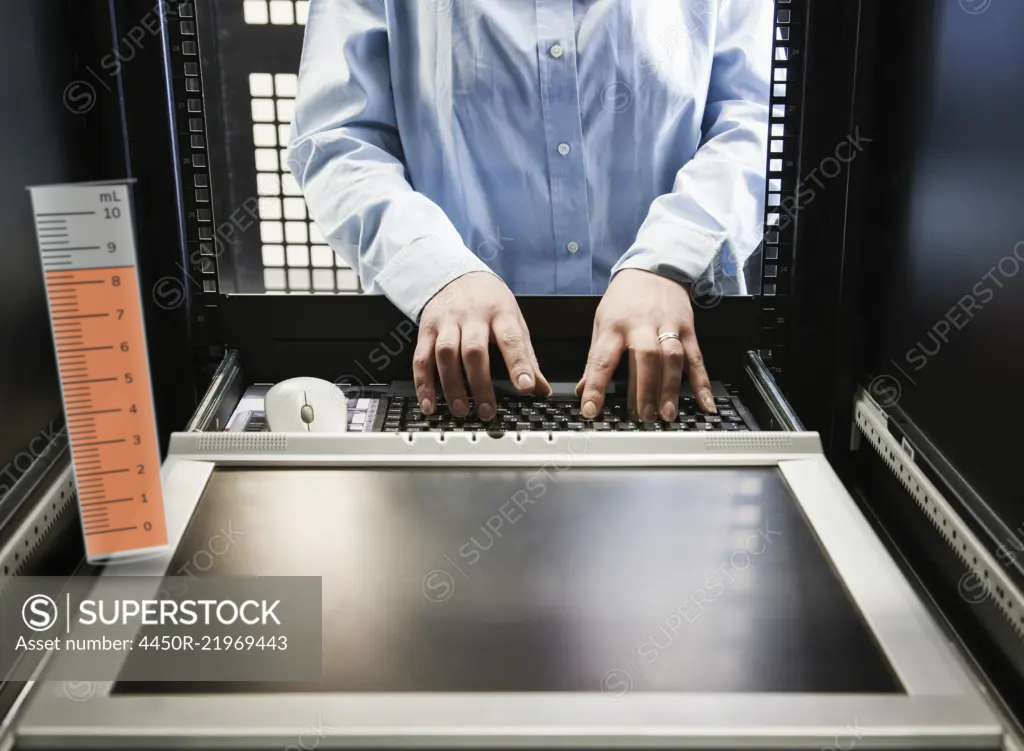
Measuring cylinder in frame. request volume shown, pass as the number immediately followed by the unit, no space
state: 8.4mL
